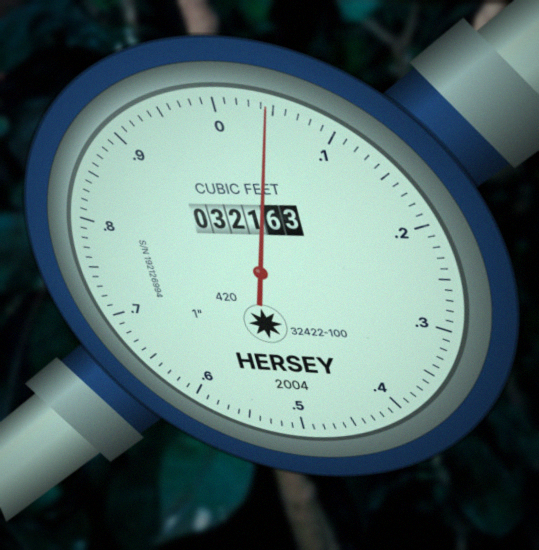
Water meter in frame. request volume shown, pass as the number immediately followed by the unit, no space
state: 32163.04ft³
